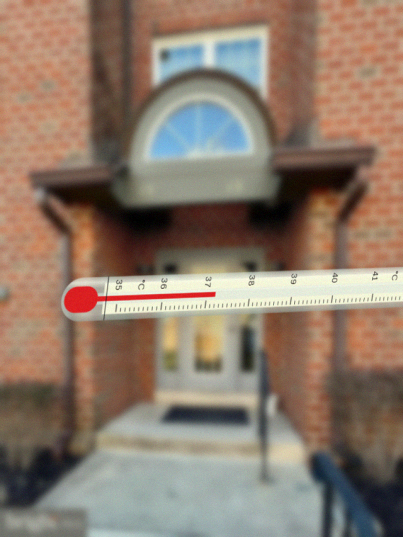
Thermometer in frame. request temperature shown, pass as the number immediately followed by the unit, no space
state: 37.2°C
